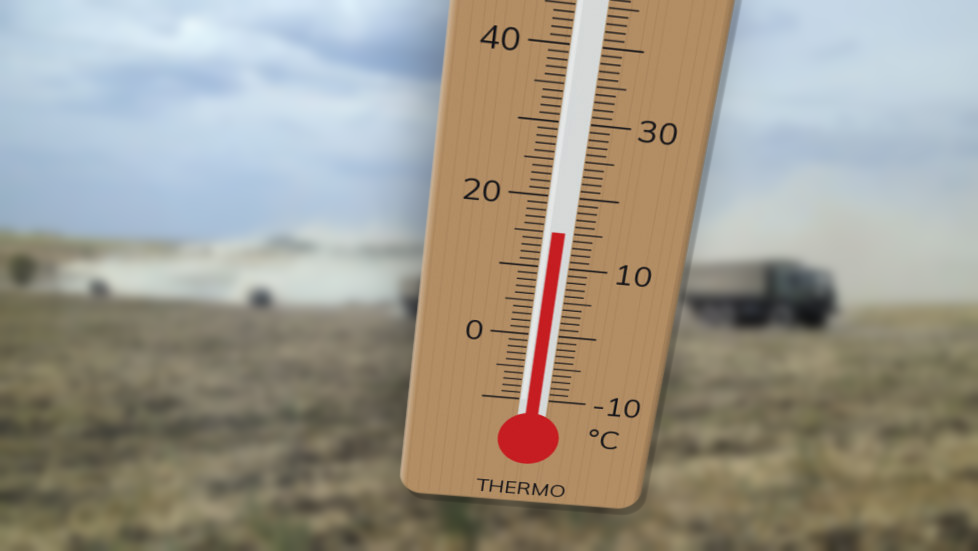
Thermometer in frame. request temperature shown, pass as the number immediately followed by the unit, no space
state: 15°C
